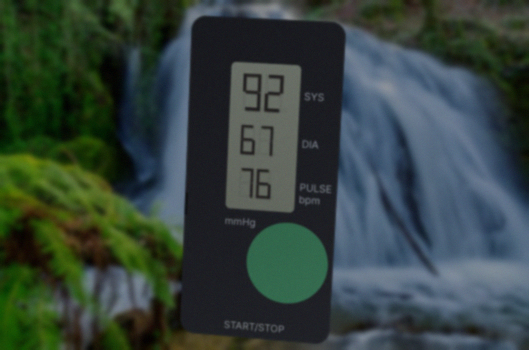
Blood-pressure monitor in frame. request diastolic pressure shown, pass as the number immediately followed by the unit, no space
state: 67mmHg
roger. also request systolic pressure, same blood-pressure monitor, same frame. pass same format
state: 92mmHg
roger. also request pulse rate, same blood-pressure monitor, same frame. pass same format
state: 76bpm
